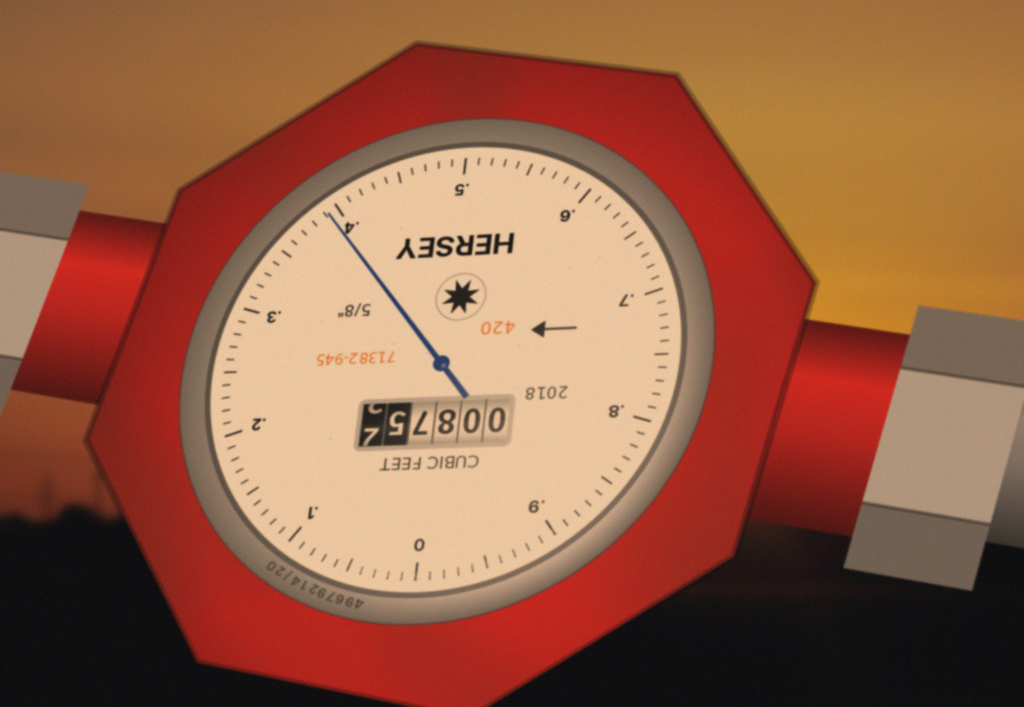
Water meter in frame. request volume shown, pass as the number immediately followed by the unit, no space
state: 8752.39ft³
